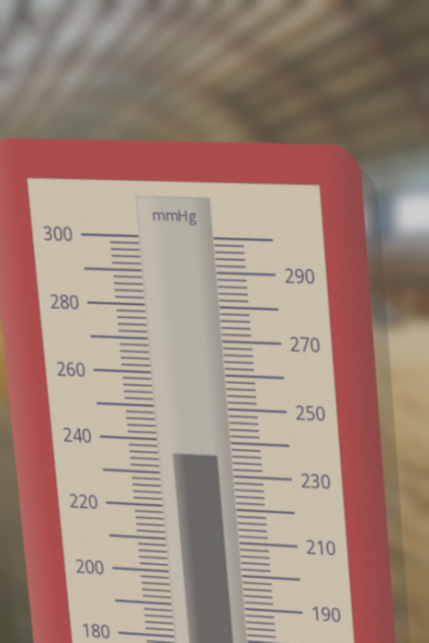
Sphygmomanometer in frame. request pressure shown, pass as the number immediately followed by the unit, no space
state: 236mmHg
